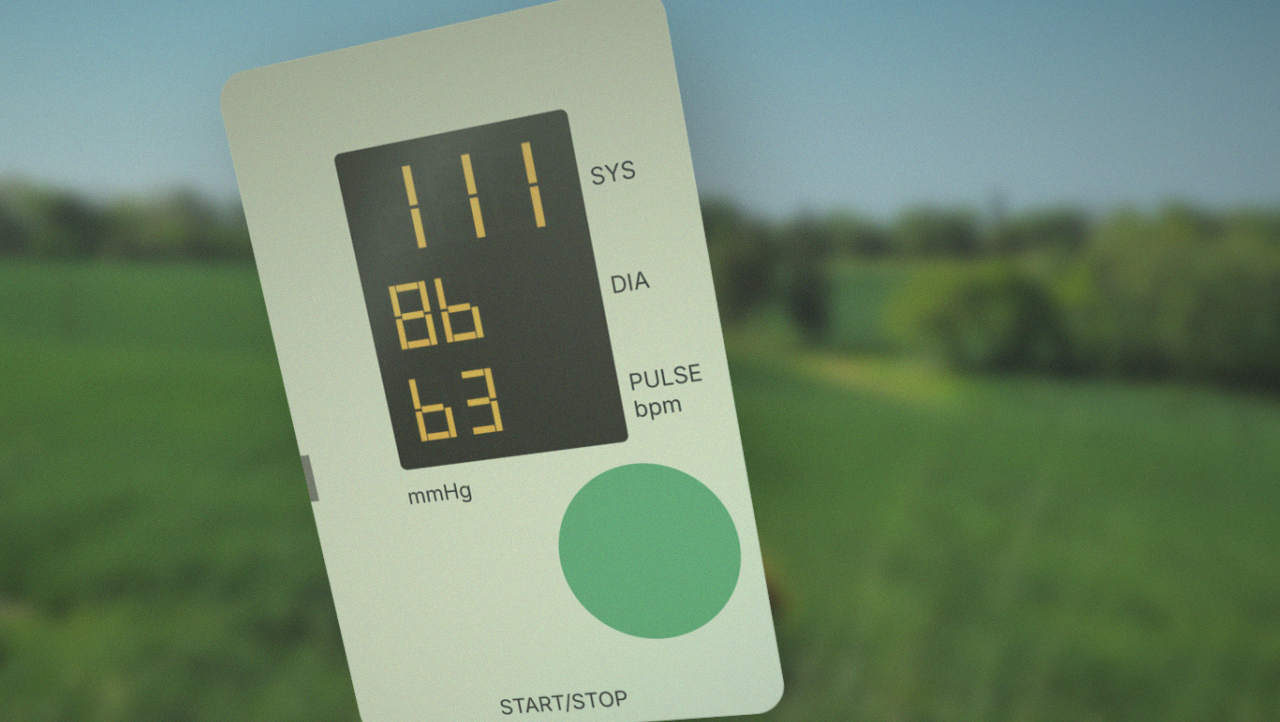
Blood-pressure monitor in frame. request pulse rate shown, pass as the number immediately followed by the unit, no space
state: 63bpm
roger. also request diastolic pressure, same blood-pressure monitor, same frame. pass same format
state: 86mmHg
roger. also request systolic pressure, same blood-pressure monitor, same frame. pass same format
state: 111mmHg
